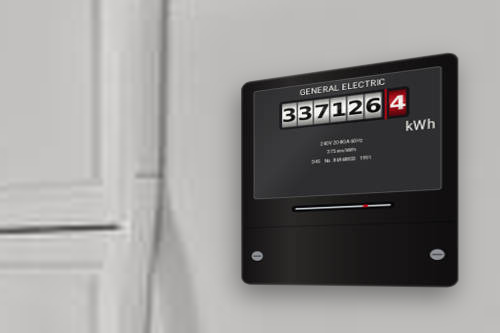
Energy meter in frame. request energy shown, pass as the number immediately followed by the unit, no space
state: 337126.4kWh
